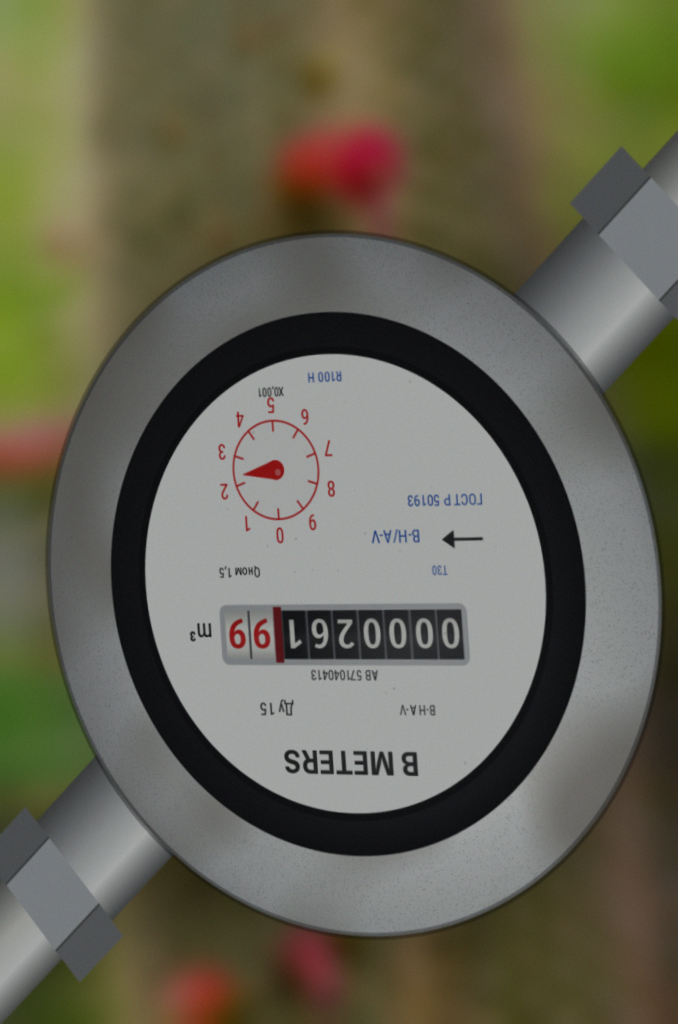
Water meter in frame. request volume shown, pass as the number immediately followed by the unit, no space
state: 261.992m³
